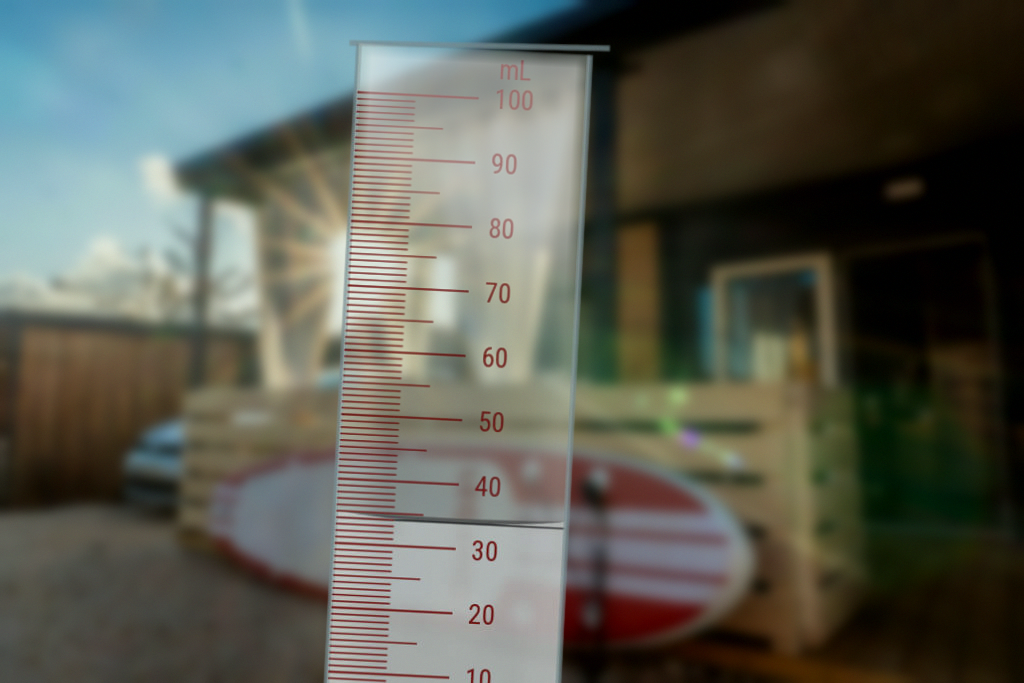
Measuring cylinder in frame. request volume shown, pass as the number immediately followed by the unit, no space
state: 34mL
